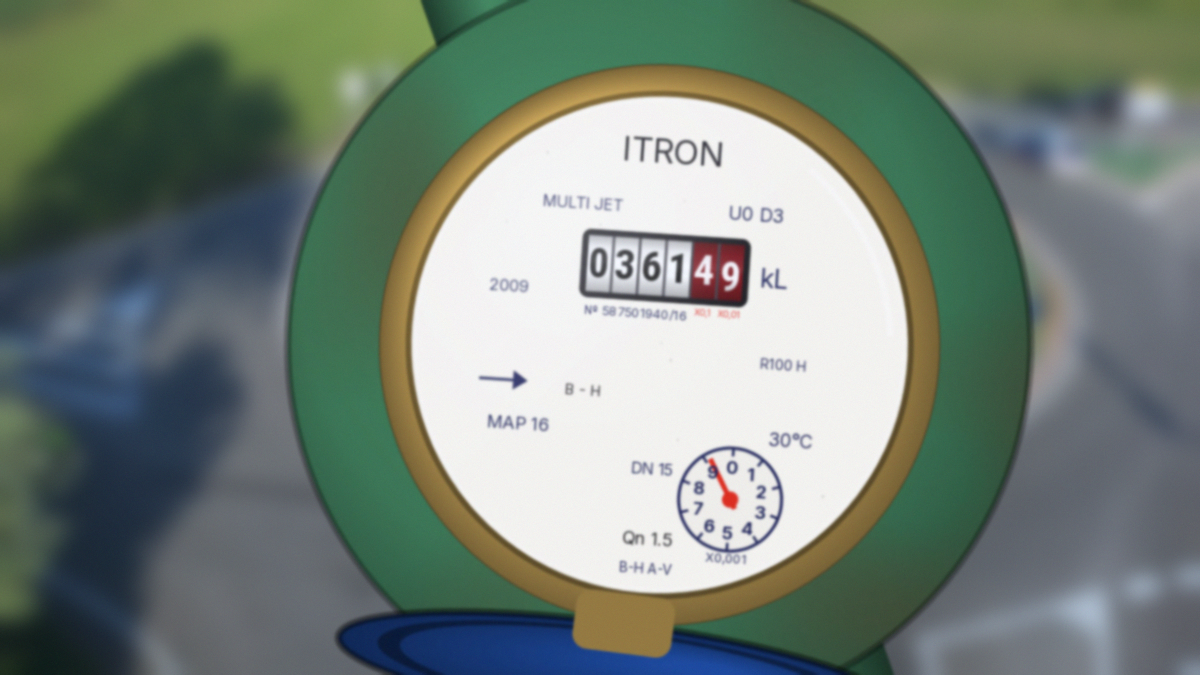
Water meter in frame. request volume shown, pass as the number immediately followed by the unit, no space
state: 361.489kL
